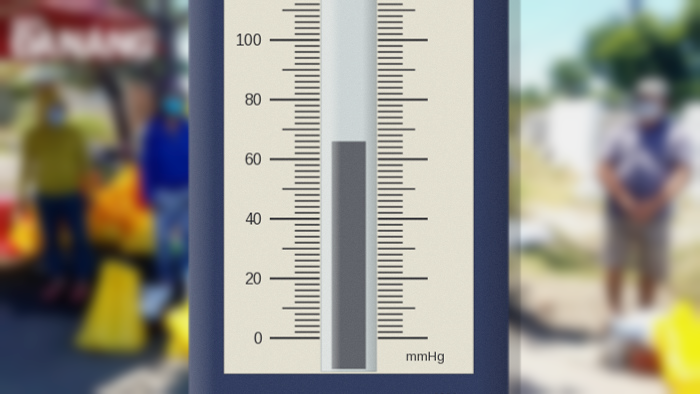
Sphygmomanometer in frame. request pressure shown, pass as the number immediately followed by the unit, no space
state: 66mmHg
